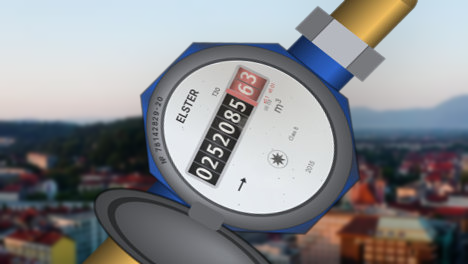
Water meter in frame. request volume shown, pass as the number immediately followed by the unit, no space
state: 252085.63m³
